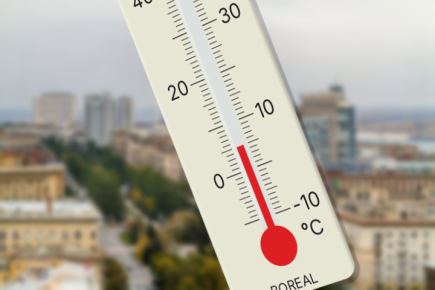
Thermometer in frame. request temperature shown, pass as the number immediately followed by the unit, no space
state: 5°C
